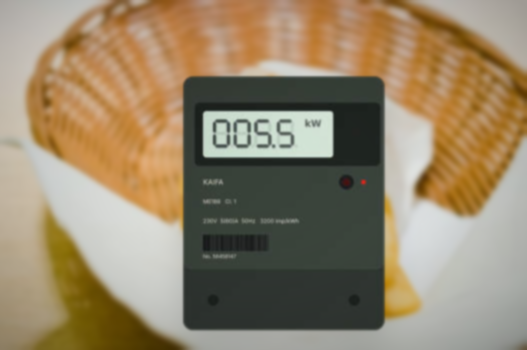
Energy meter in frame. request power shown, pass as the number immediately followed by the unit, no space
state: 5.5kW
